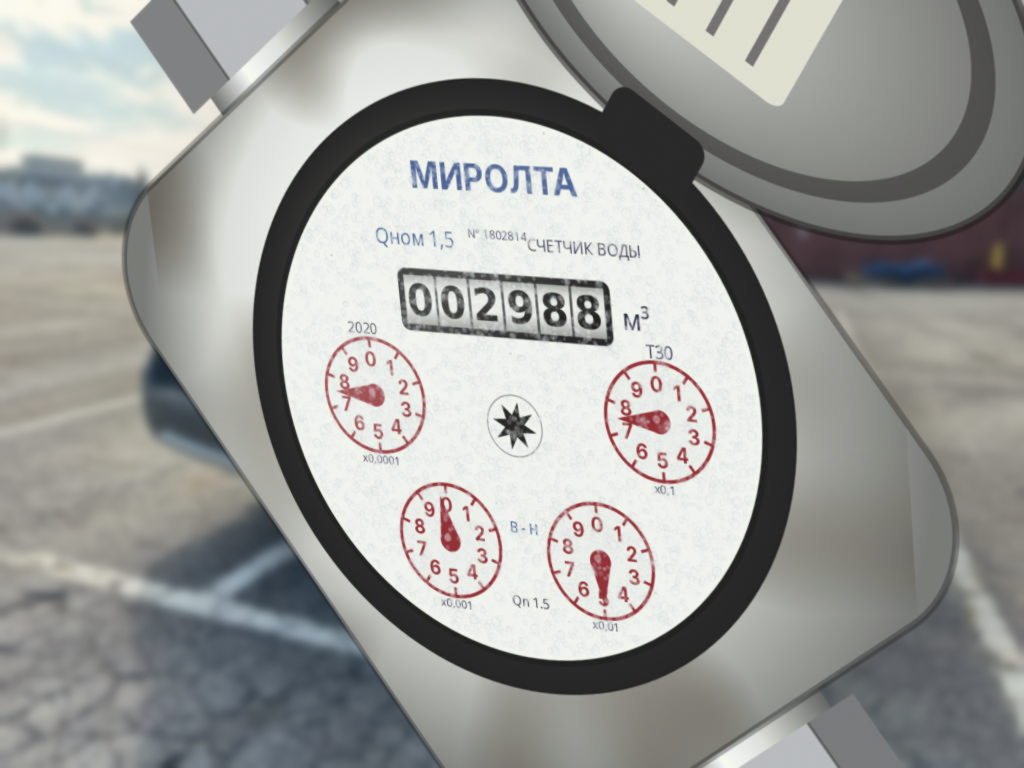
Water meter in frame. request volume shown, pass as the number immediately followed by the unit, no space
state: 2988.7497m³
